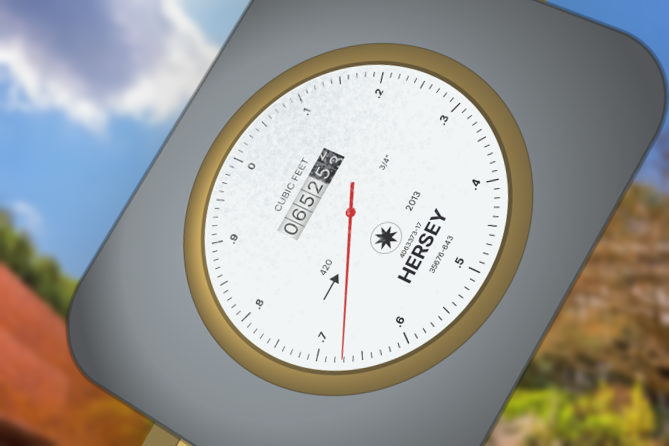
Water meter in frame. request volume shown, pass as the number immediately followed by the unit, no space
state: 65252.67ft³
